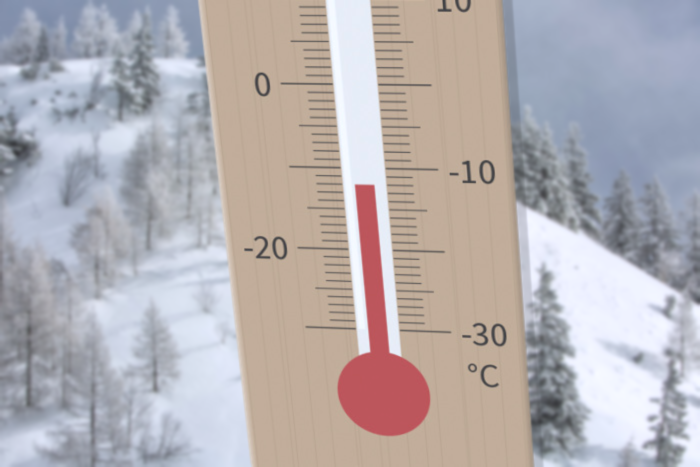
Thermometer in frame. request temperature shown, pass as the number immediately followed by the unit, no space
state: -12°C
